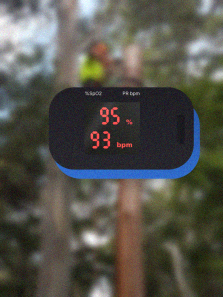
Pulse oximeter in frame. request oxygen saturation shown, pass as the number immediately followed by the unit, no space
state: 95%
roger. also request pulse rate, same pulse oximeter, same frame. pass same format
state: 93bpm
